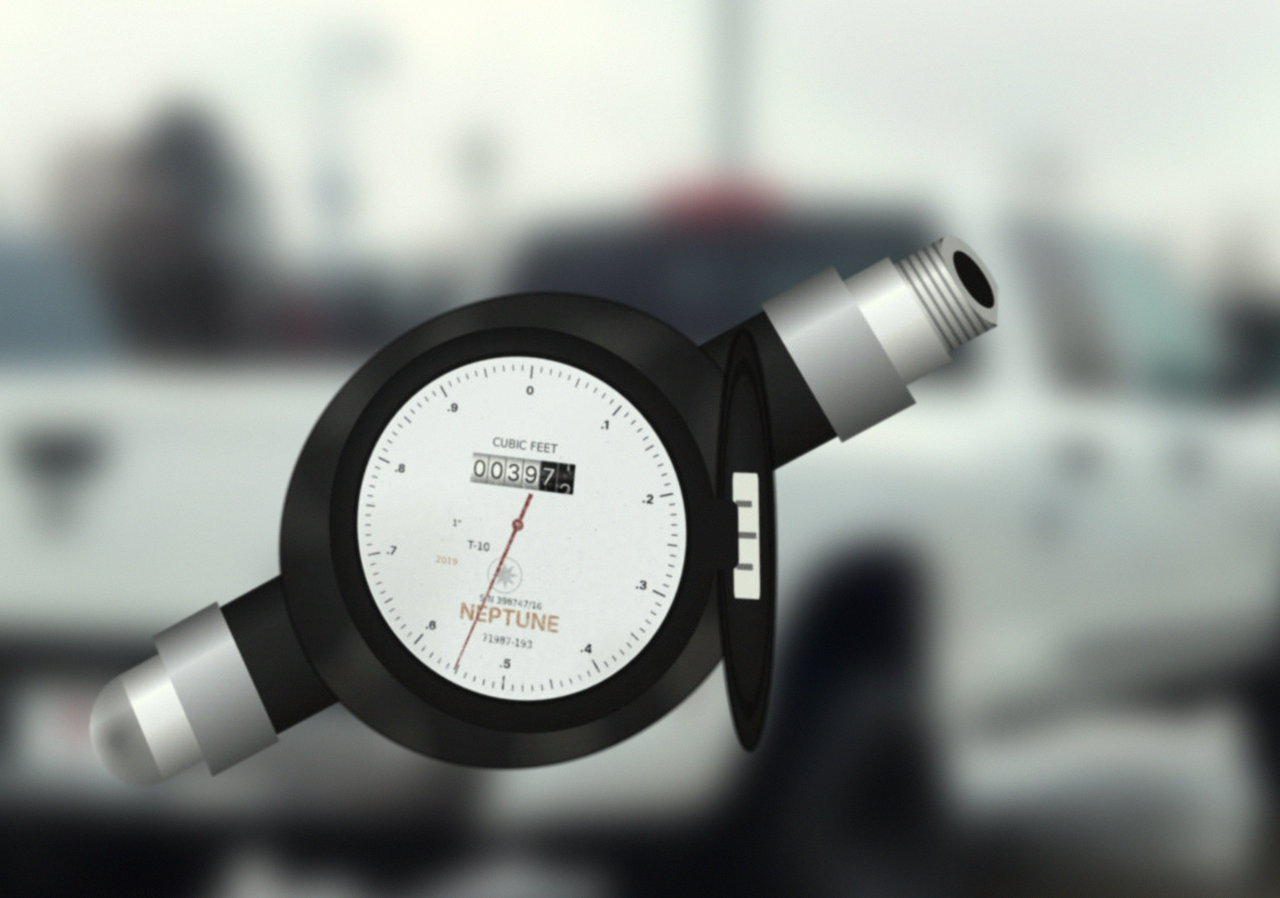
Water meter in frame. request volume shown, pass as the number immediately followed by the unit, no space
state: 3971.55ft³
